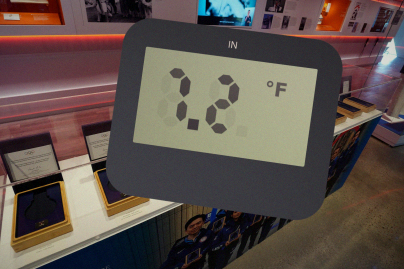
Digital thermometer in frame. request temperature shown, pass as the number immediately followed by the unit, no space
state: 7.2°F
